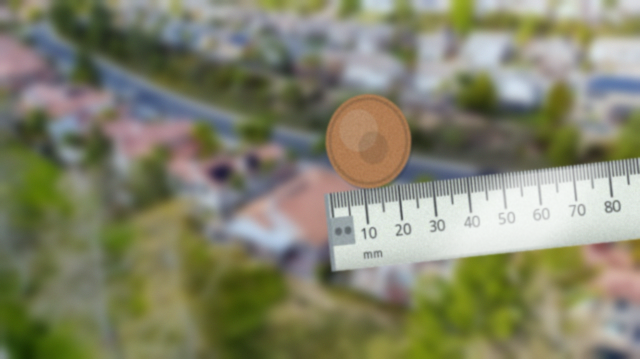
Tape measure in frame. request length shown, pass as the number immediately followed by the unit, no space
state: 25mm
